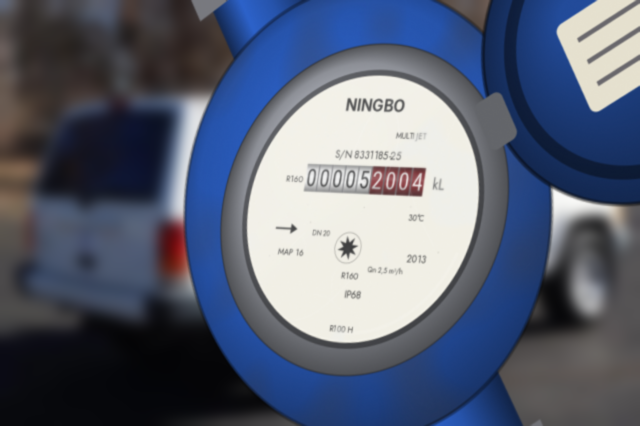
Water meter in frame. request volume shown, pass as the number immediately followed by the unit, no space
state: 5.2004kL
